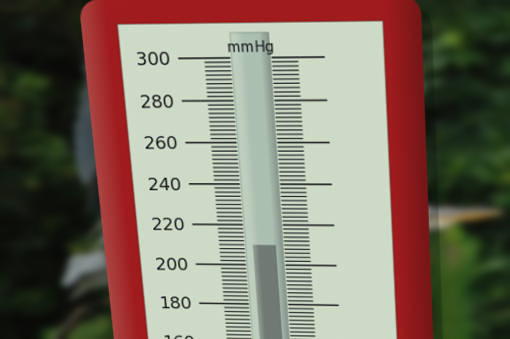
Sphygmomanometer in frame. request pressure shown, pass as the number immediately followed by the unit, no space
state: 210mmHg
